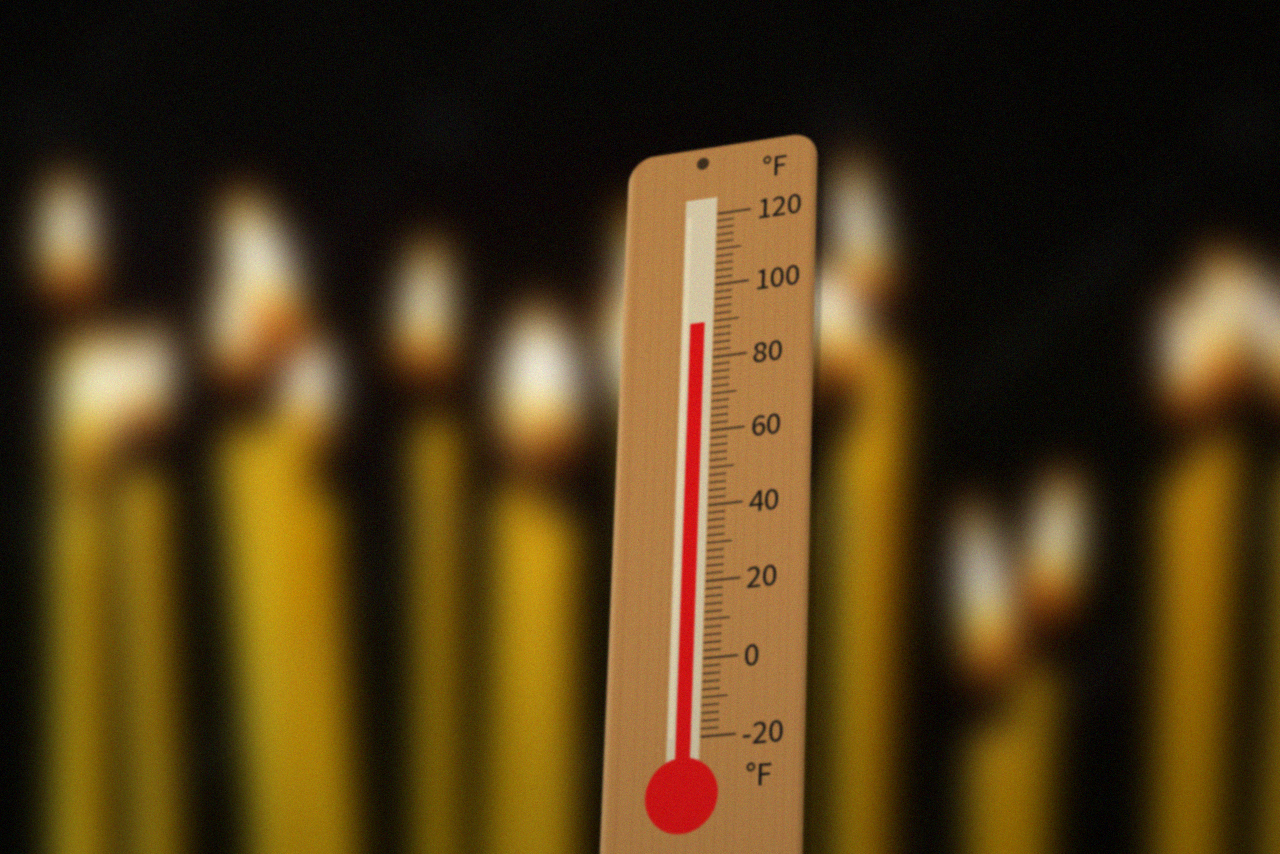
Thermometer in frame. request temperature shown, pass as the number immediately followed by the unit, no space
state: 90°F
